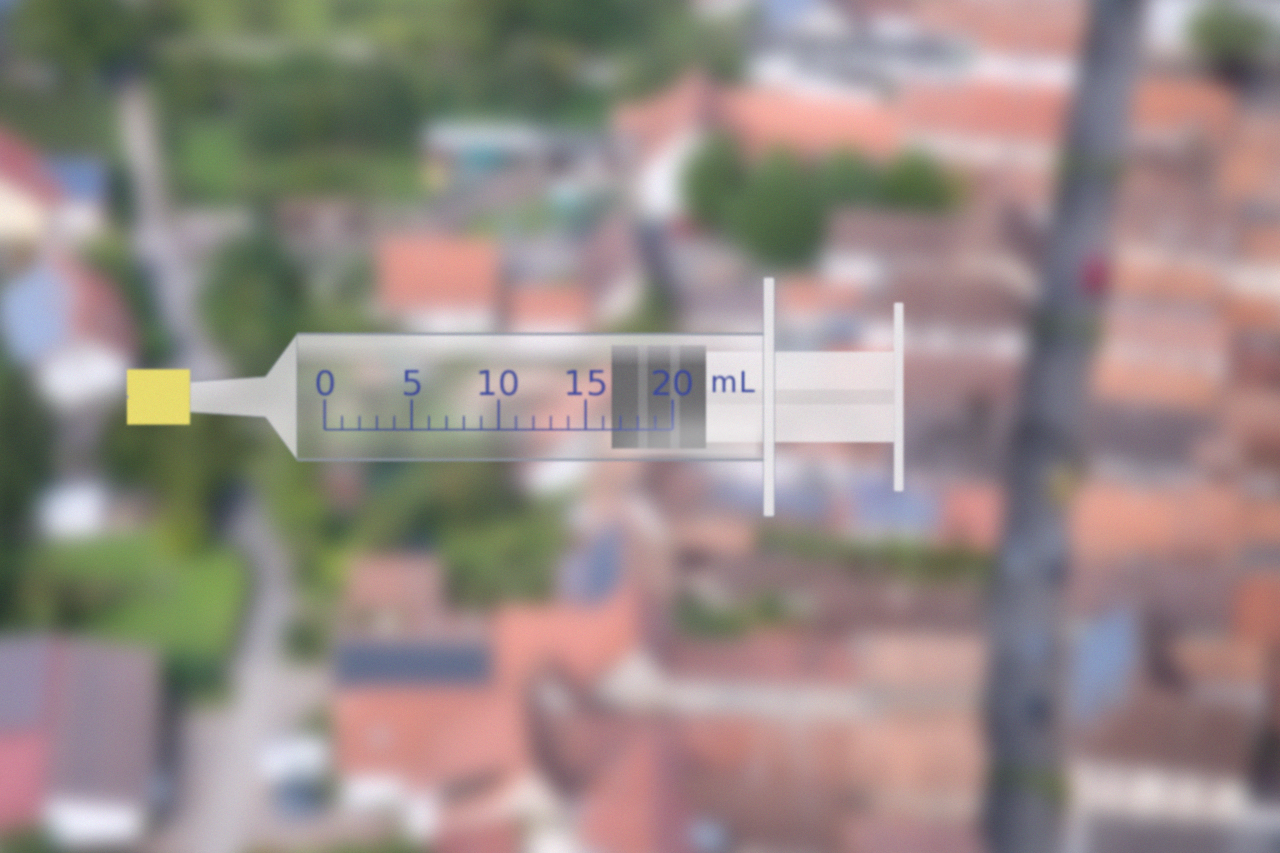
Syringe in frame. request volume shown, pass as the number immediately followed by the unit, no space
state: 16.5mL
